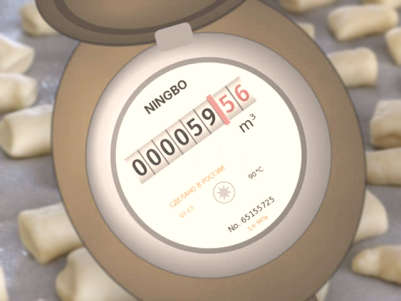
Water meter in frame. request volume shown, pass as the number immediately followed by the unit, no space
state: 59.56m³
